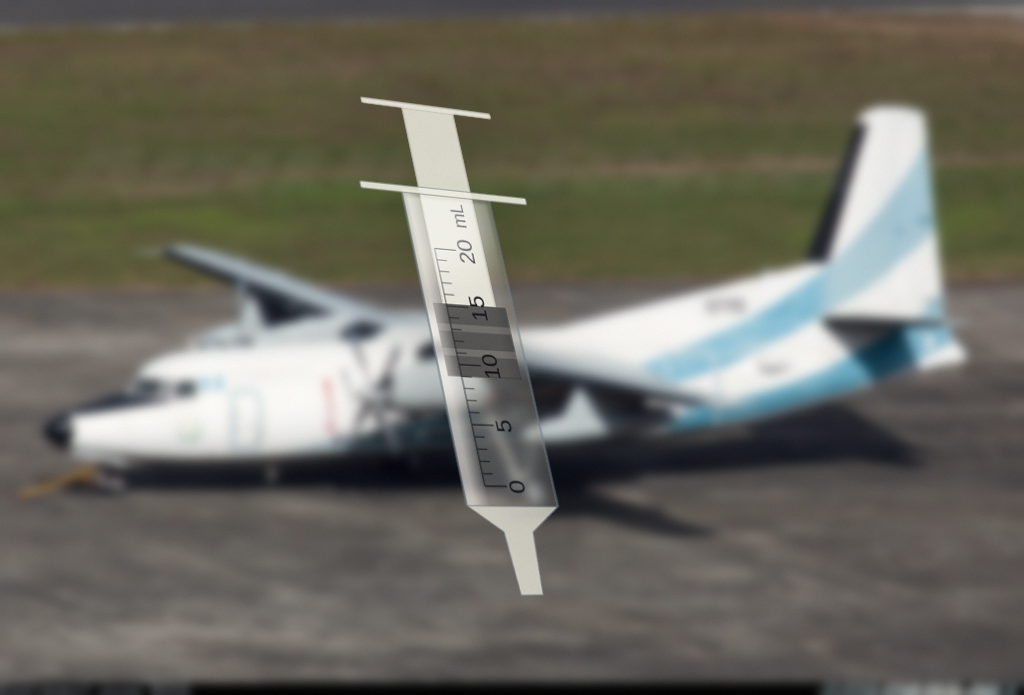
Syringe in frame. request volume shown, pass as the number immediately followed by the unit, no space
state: 9mL
